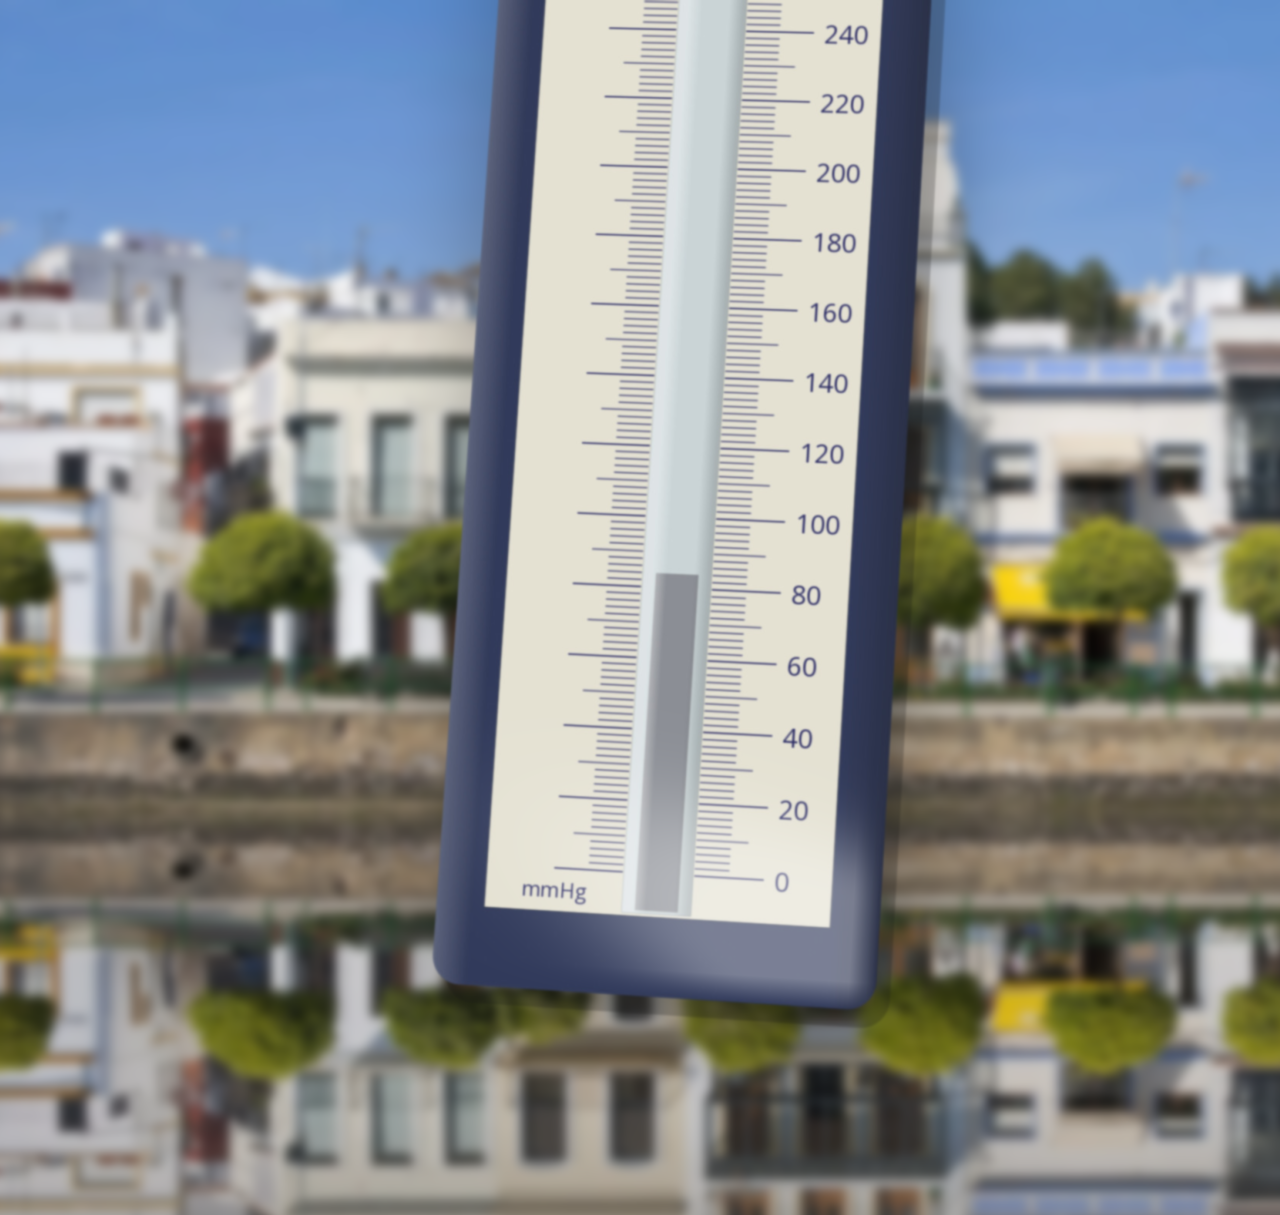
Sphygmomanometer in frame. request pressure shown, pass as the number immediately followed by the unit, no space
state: 84mmHg
